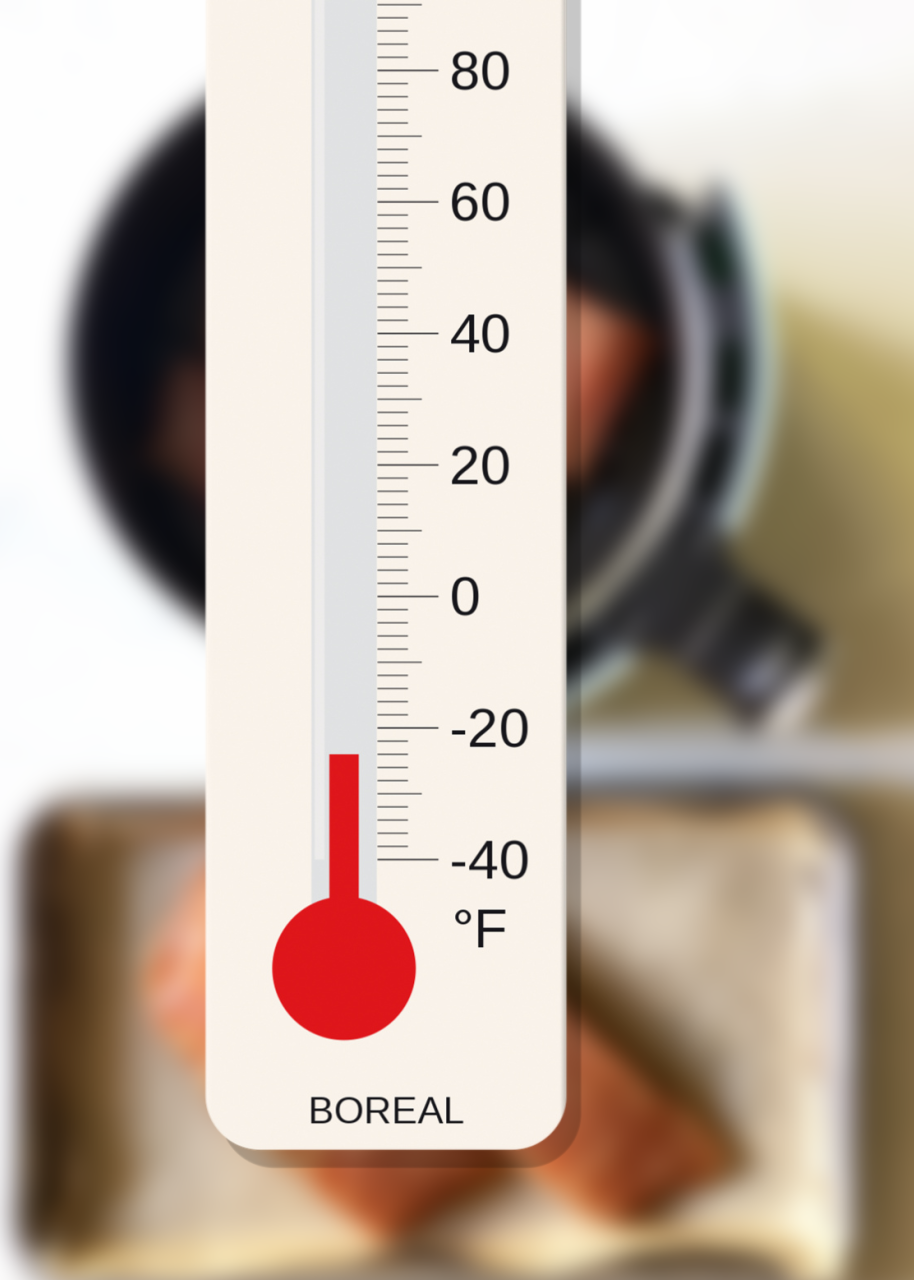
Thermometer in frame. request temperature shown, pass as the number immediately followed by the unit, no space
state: -24°F
